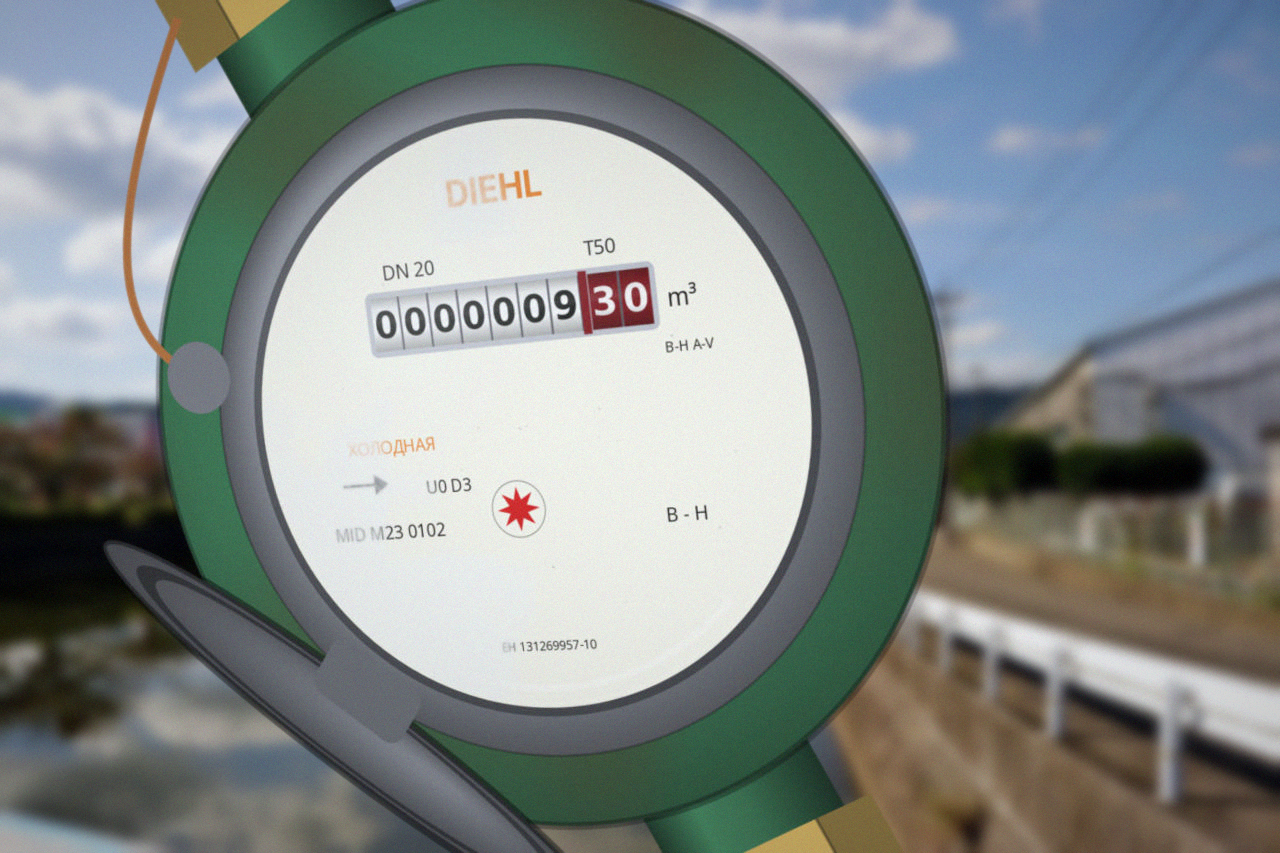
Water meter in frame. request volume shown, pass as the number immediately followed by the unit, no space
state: 9.30m³
